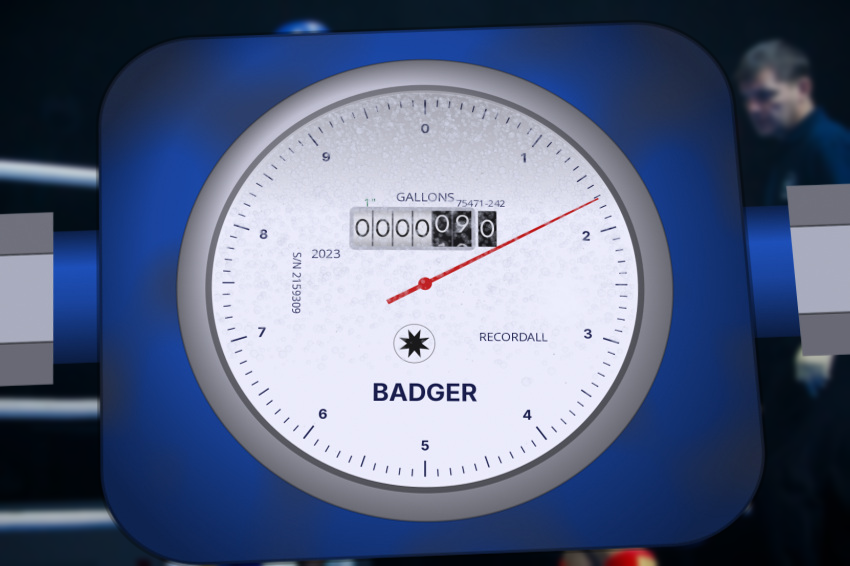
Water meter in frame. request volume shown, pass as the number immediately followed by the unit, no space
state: 91.7gal
